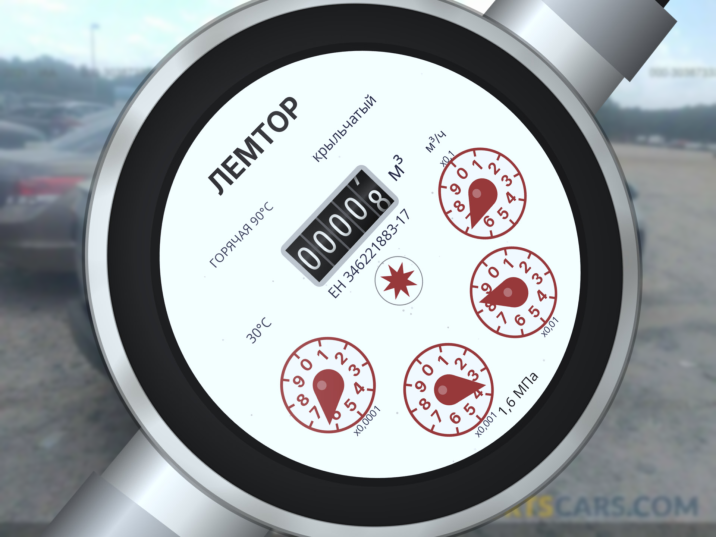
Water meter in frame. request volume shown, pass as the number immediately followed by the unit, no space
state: 7.6836m³
